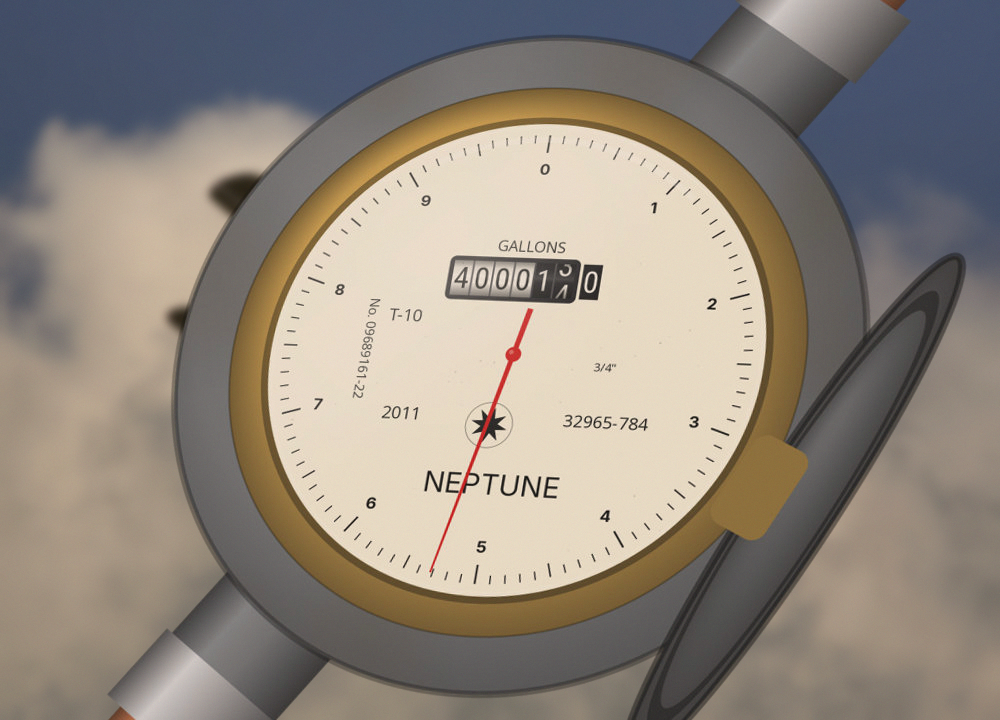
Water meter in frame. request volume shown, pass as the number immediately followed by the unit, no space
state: 4000135.3gal
